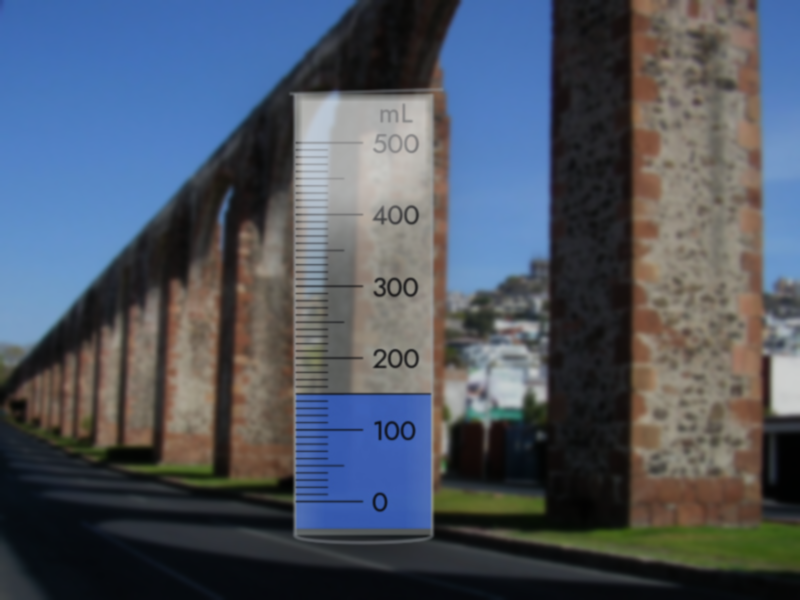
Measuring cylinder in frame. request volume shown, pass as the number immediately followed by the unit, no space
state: 150mL
